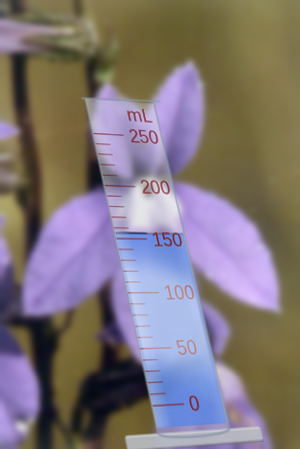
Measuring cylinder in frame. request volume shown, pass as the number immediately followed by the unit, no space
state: 155mL
